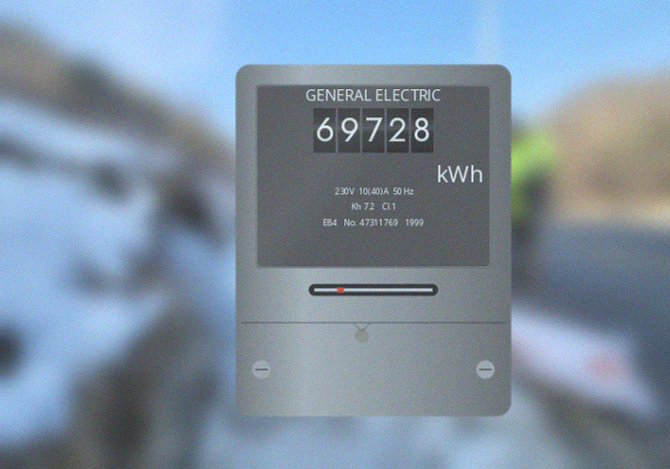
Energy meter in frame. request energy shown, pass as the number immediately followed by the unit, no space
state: 69728kWh
